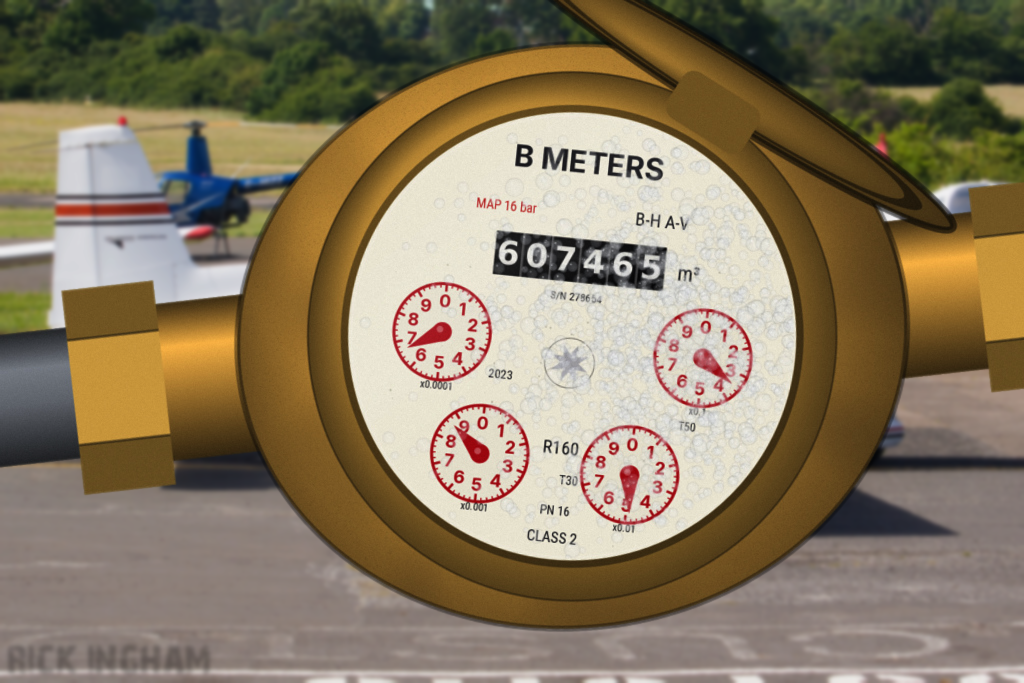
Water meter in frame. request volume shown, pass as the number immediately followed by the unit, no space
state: 607465.3486m³
